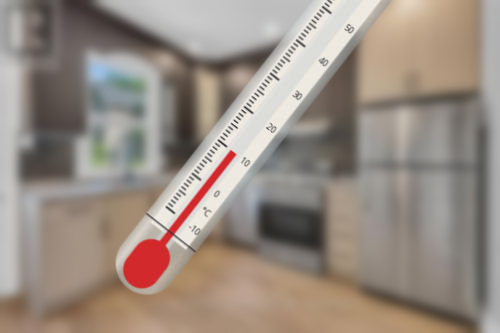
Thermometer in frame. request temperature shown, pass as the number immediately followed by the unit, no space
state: 10°C
